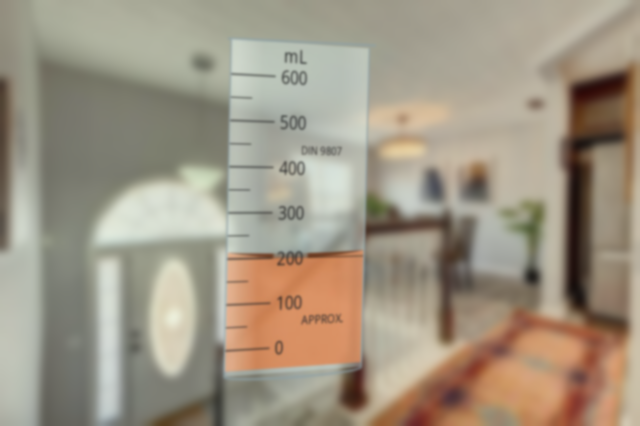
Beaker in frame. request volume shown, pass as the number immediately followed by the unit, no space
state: 200mL
